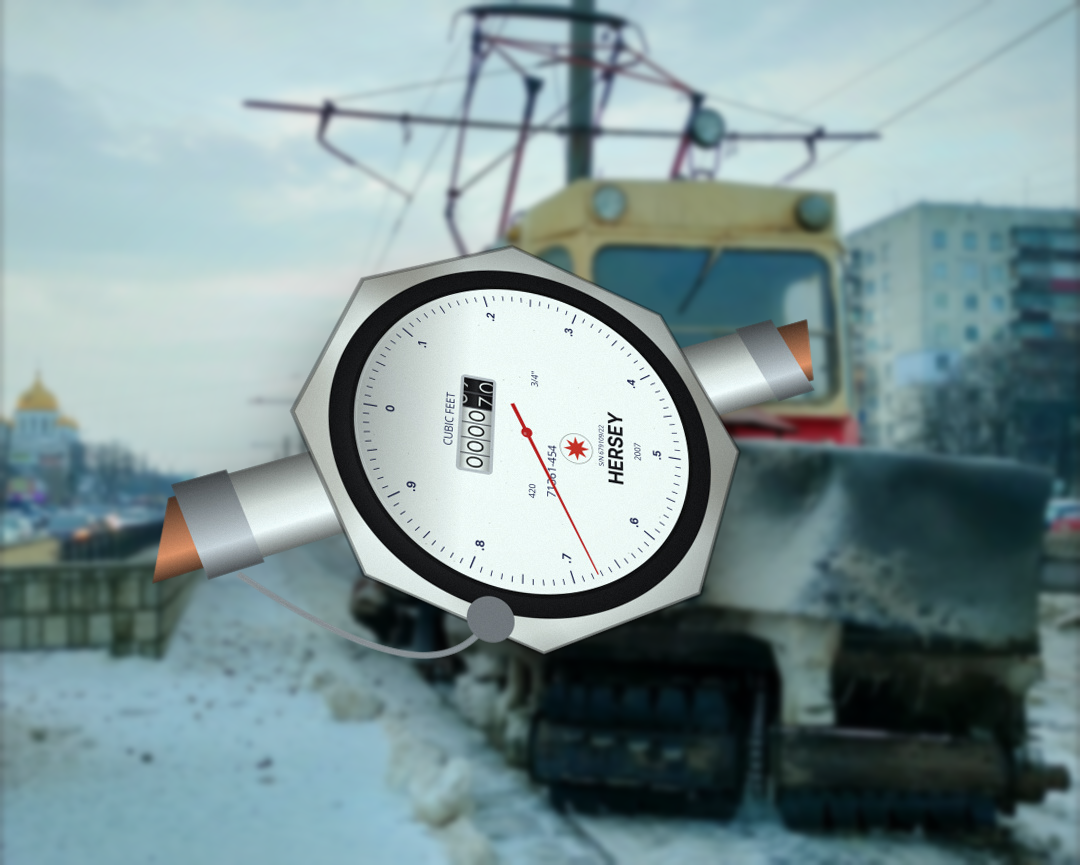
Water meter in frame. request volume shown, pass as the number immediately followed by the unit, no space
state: 69.67ft³
